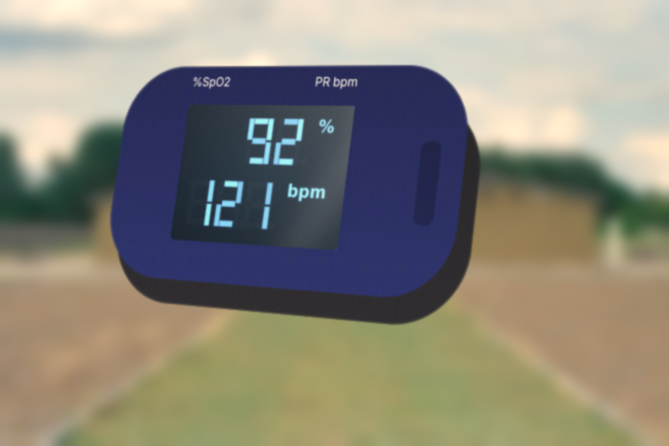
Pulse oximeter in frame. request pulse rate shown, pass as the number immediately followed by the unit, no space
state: 121bpm
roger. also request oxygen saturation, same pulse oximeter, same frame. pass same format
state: 92%
